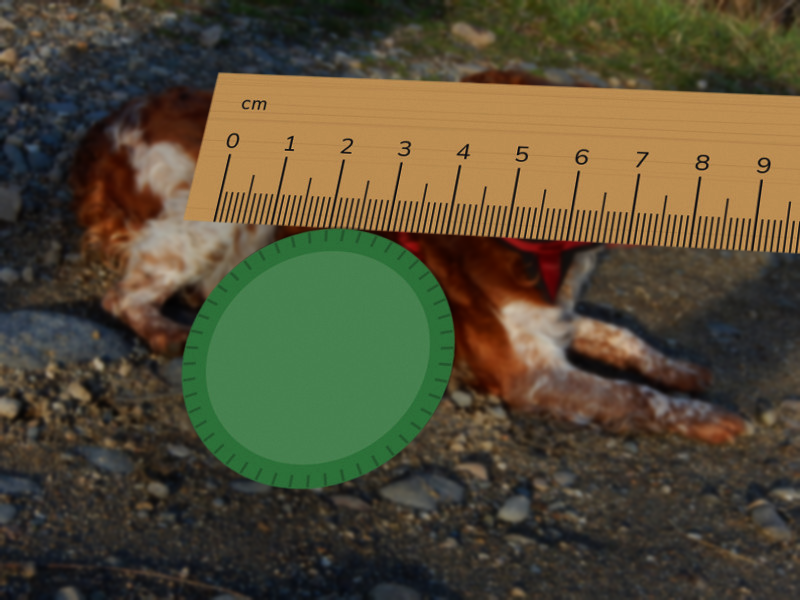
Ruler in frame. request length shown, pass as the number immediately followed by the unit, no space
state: 4.5cm
